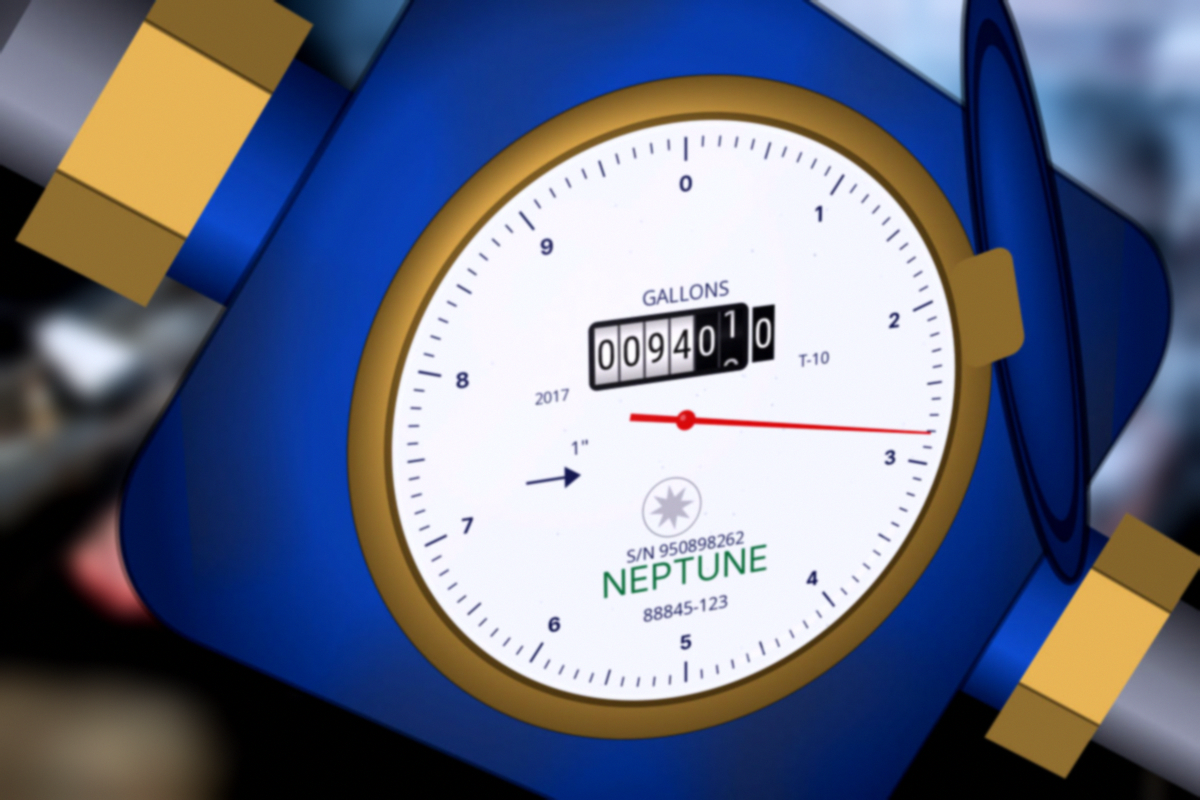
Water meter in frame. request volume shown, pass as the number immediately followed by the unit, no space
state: 94012.8gal
